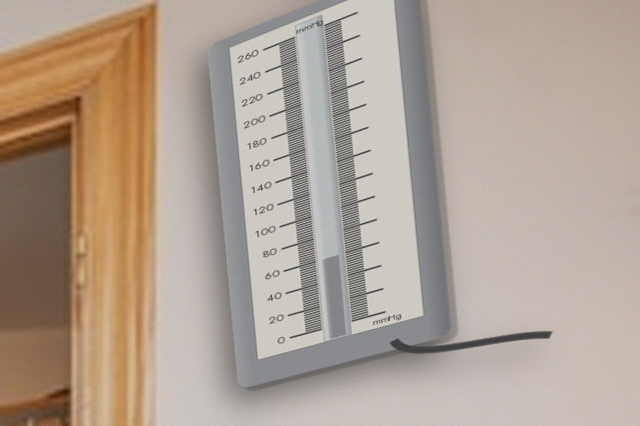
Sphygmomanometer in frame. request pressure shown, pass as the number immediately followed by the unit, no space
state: 60mmHg
